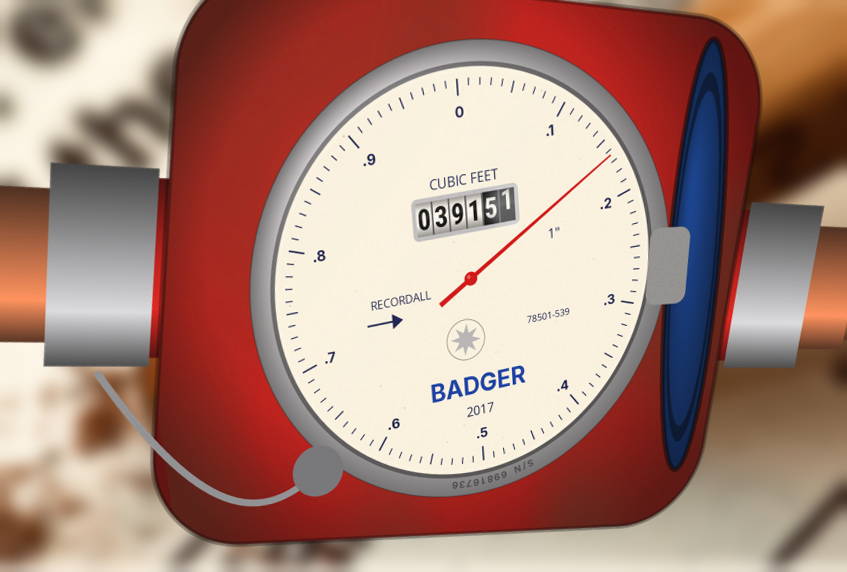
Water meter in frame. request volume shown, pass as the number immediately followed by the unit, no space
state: 39151.16ft³
